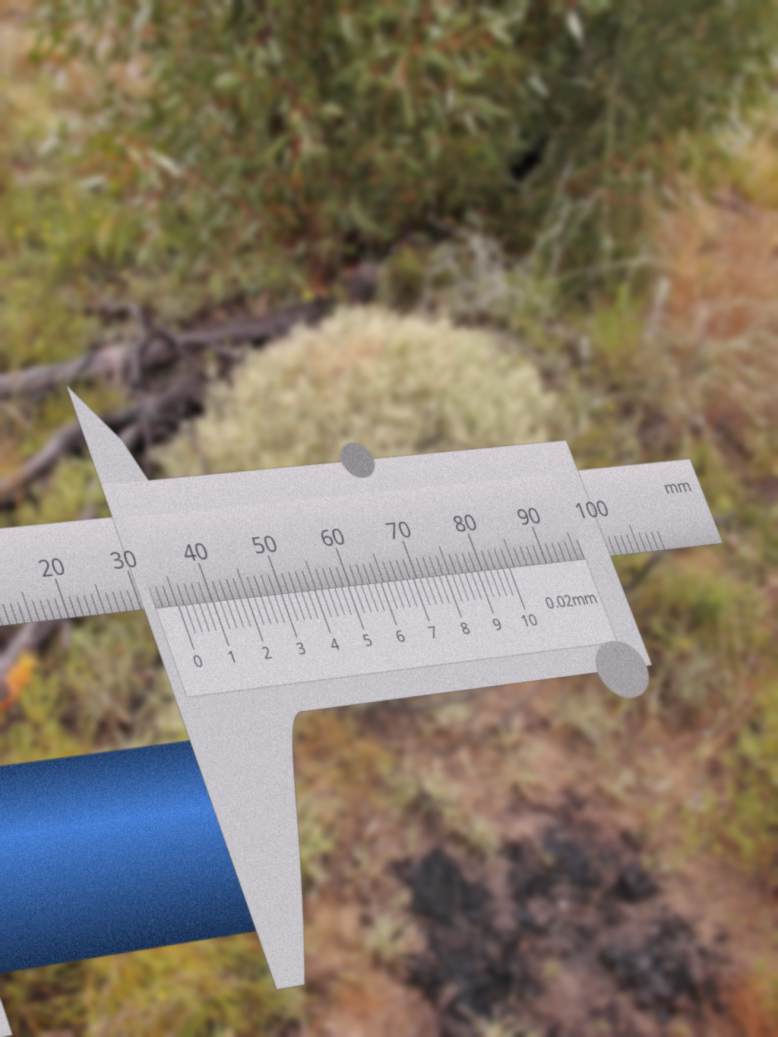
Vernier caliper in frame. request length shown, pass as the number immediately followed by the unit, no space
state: 35.2mm
